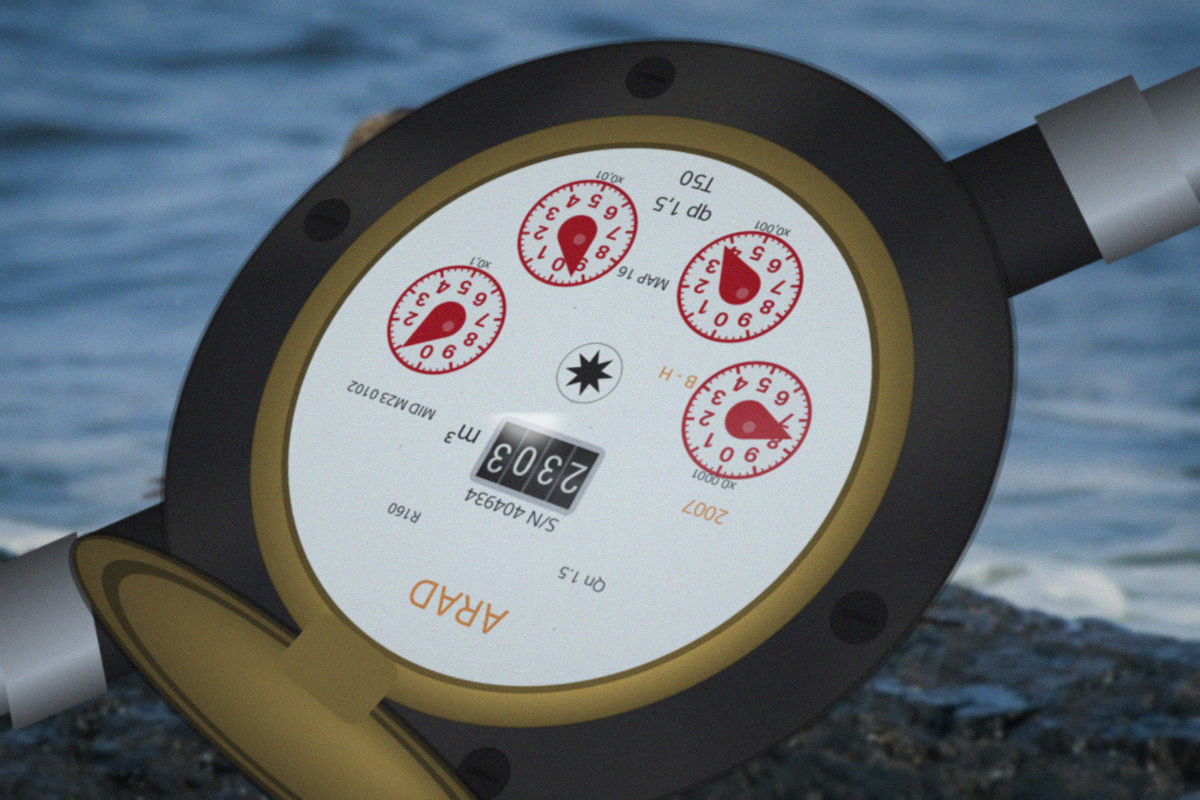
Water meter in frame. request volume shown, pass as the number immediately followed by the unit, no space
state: 2303.0937m³
